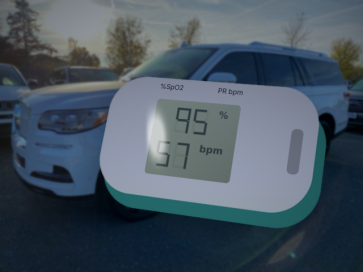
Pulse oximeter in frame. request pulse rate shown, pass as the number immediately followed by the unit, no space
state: 57bpm
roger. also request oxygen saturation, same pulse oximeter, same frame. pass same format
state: 95%
